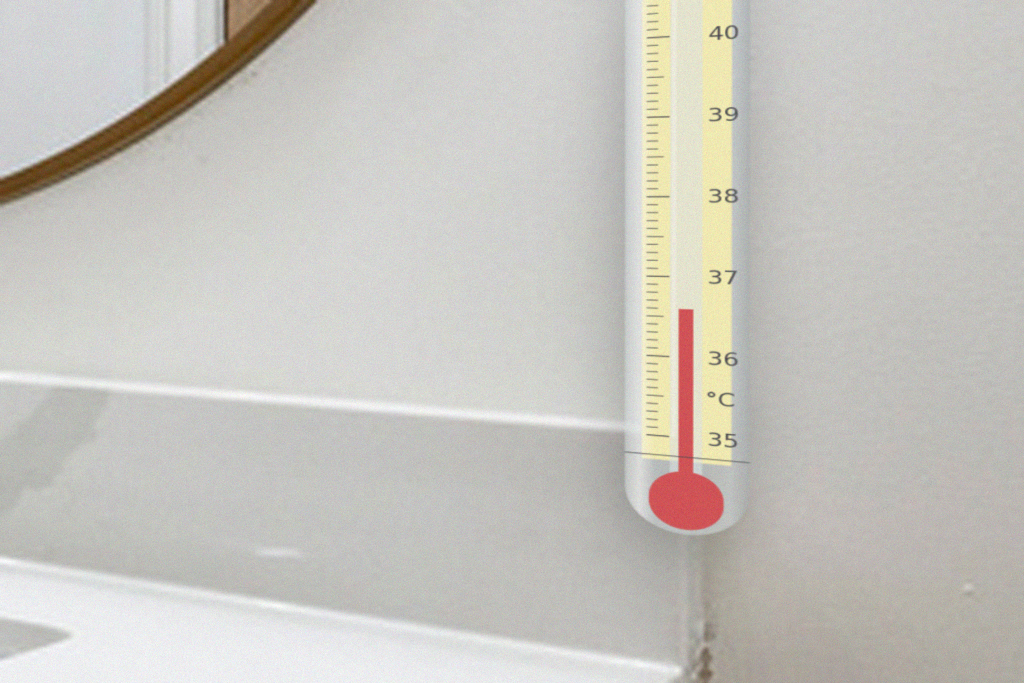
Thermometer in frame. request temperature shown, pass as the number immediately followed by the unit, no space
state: 36.6°C
